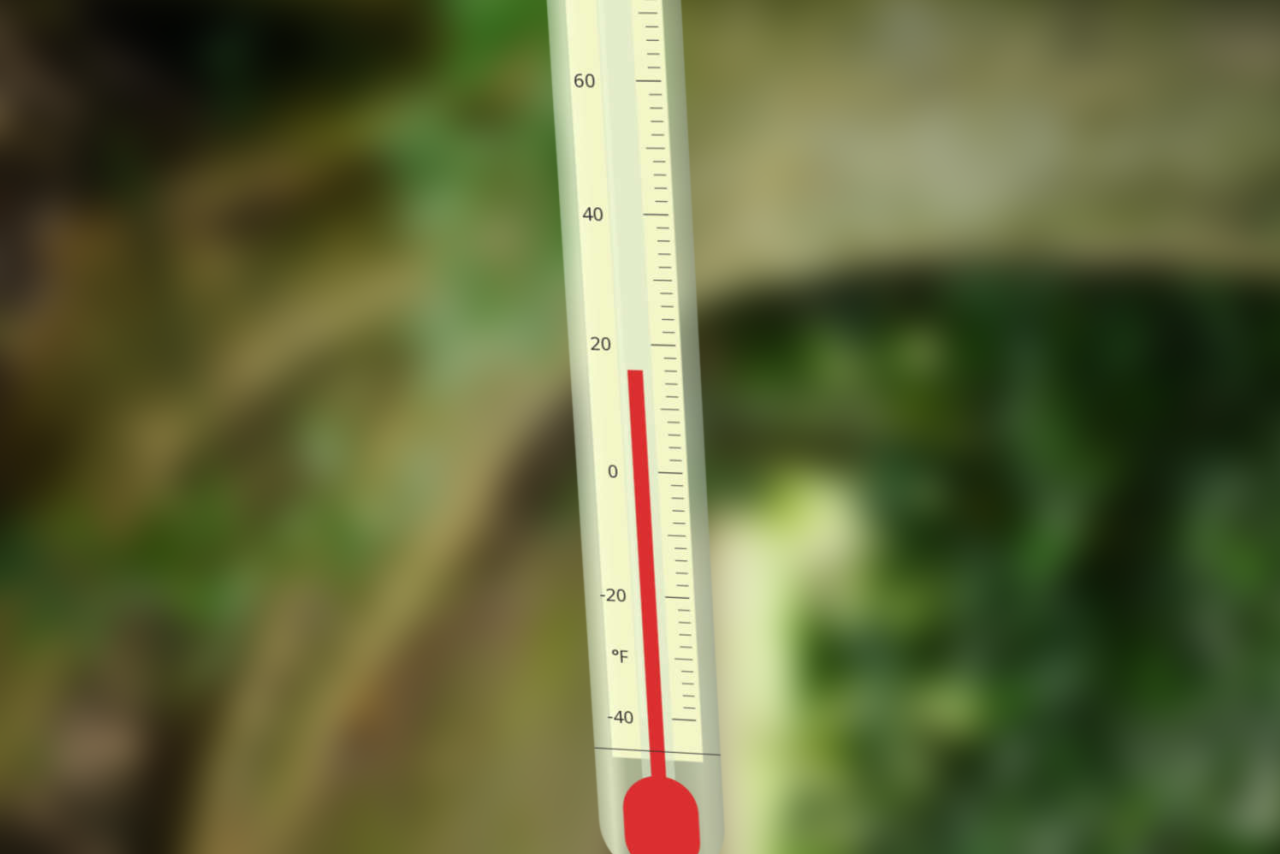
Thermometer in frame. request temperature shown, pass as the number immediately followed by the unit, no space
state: 16°F
